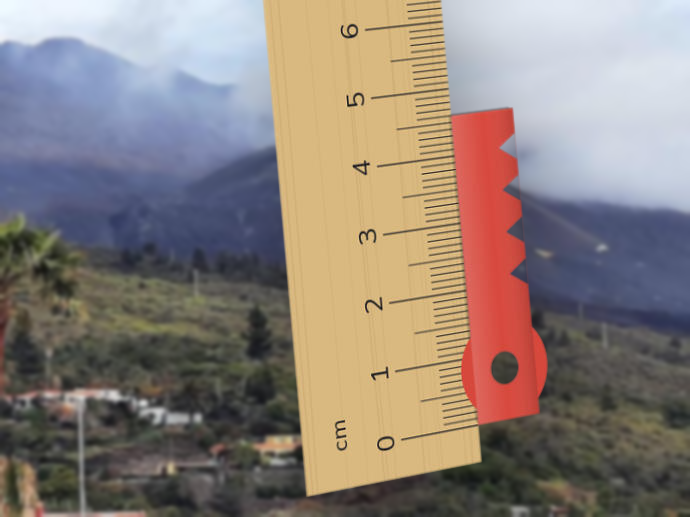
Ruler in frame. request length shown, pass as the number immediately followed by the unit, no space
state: 4.6cm
